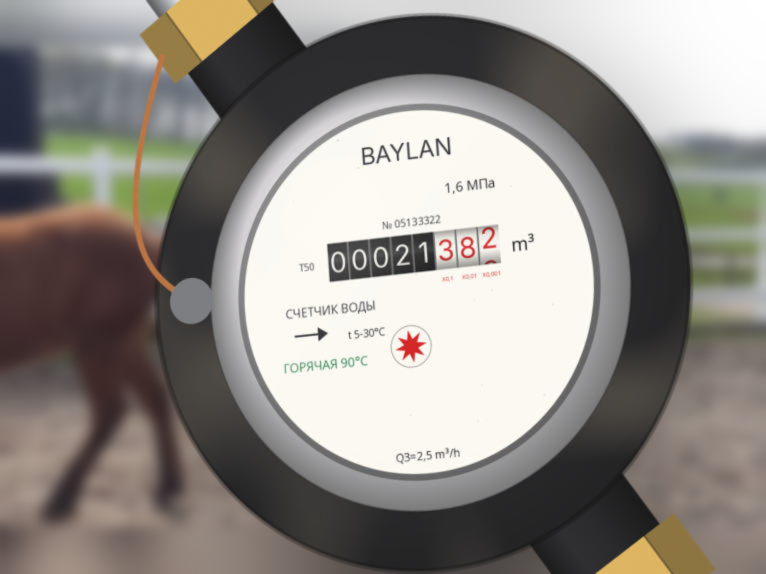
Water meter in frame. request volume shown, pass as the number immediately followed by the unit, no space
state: 21.382m³
